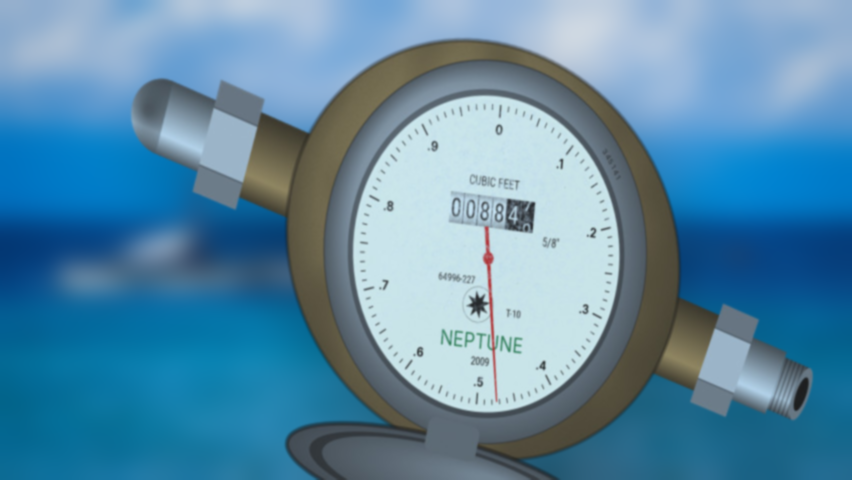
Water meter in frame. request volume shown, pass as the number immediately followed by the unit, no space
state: 8847.47ft³
